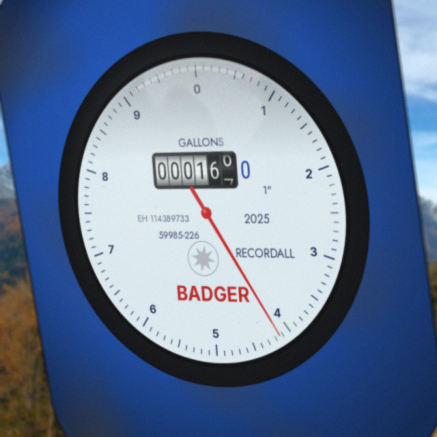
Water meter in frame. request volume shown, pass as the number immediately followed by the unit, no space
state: 1664.1gal
